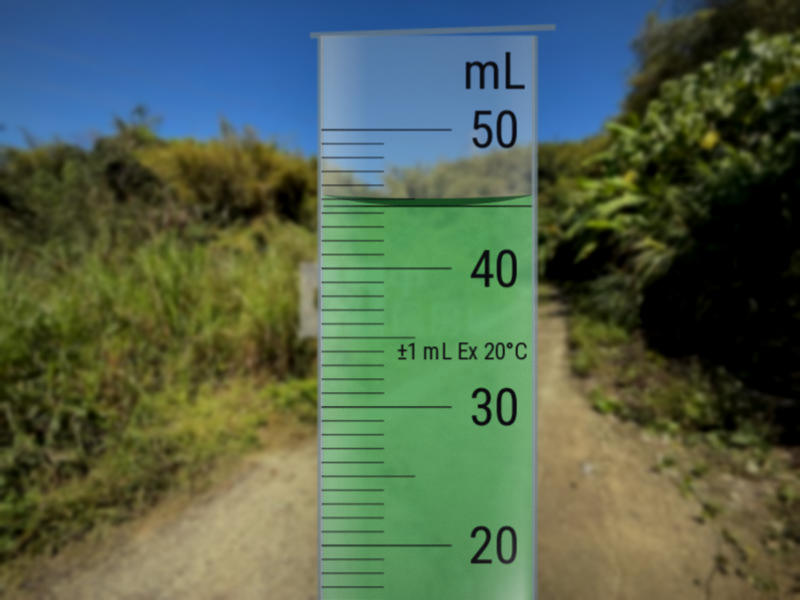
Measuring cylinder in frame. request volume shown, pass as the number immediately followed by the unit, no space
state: 44.5mL
